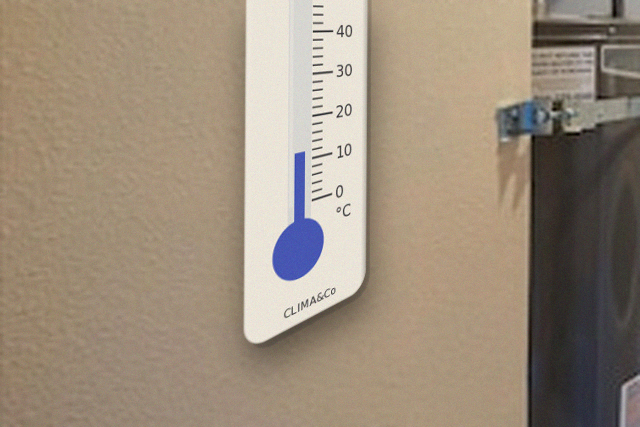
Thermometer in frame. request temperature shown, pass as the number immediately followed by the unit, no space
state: 12°C
